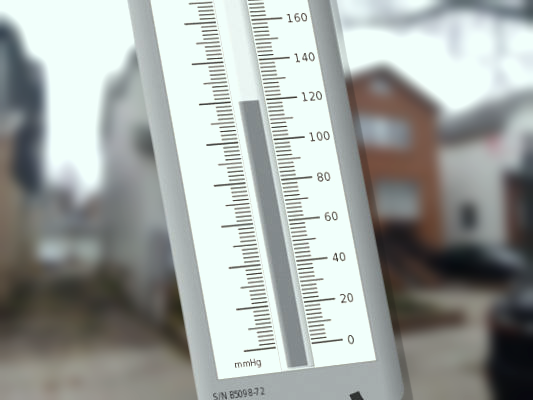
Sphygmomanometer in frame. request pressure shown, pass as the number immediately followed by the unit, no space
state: 120mmHg
